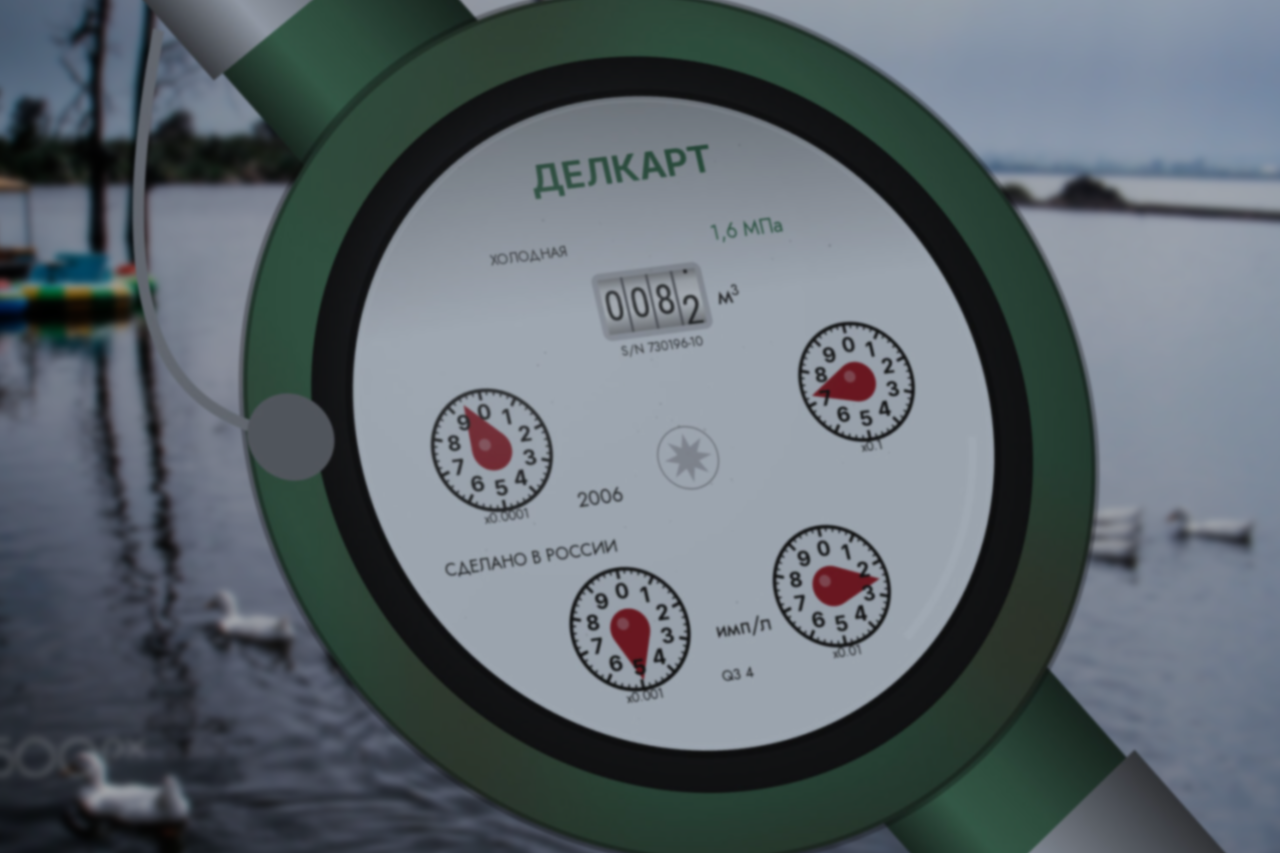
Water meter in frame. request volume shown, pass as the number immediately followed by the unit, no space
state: 81.7249m³
